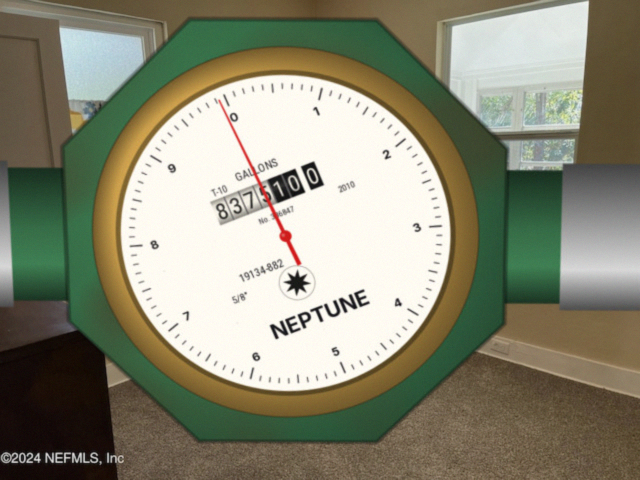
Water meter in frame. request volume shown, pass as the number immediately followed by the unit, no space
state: 8375099.9gal
